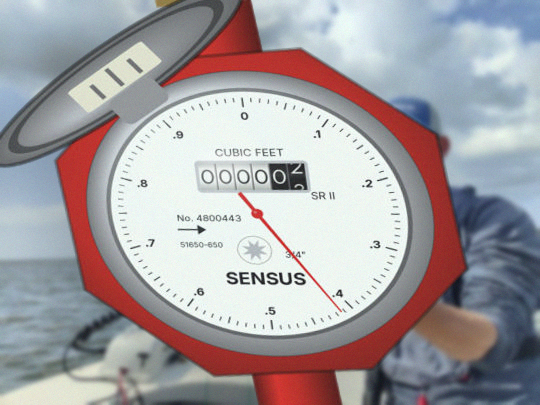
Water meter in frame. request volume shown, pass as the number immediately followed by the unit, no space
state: 2.41ft³
